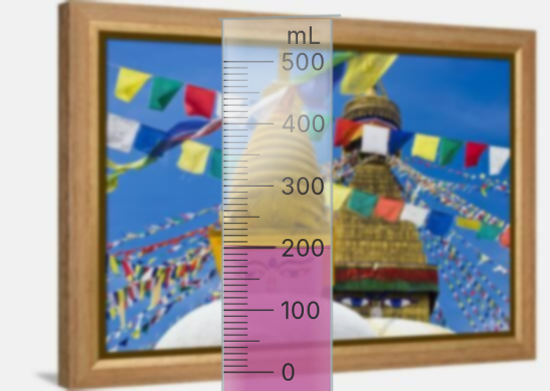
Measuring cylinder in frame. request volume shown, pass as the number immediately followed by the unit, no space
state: 200mL
